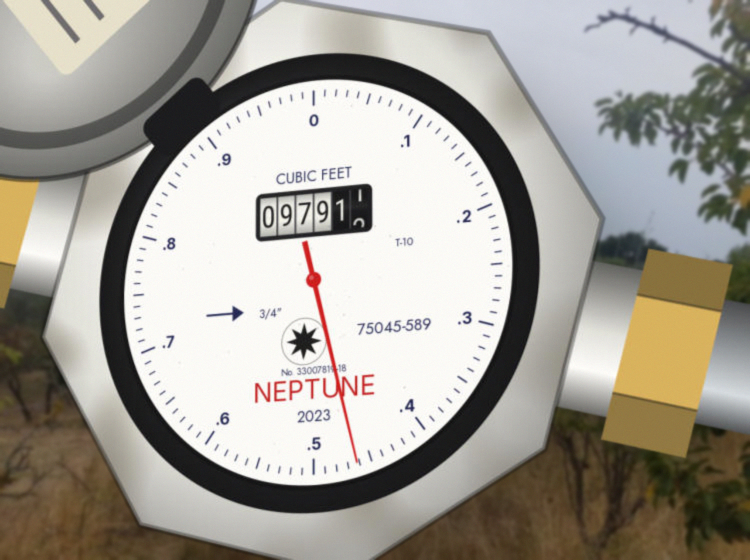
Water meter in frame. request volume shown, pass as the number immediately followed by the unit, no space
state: 97911.46ft³
